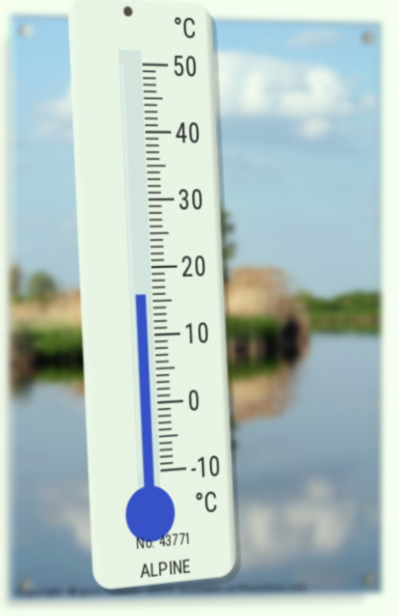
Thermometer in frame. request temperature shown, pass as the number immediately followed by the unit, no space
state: 16°C
